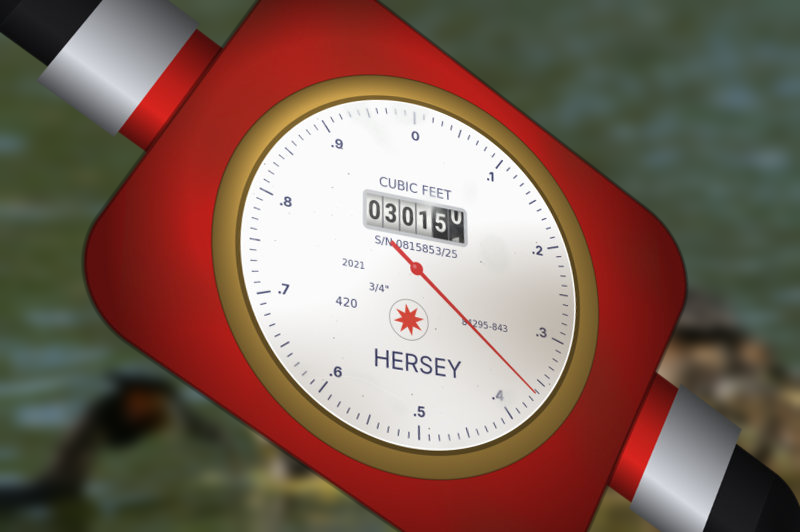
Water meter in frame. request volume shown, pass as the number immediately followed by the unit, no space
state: 30150.36ft³
